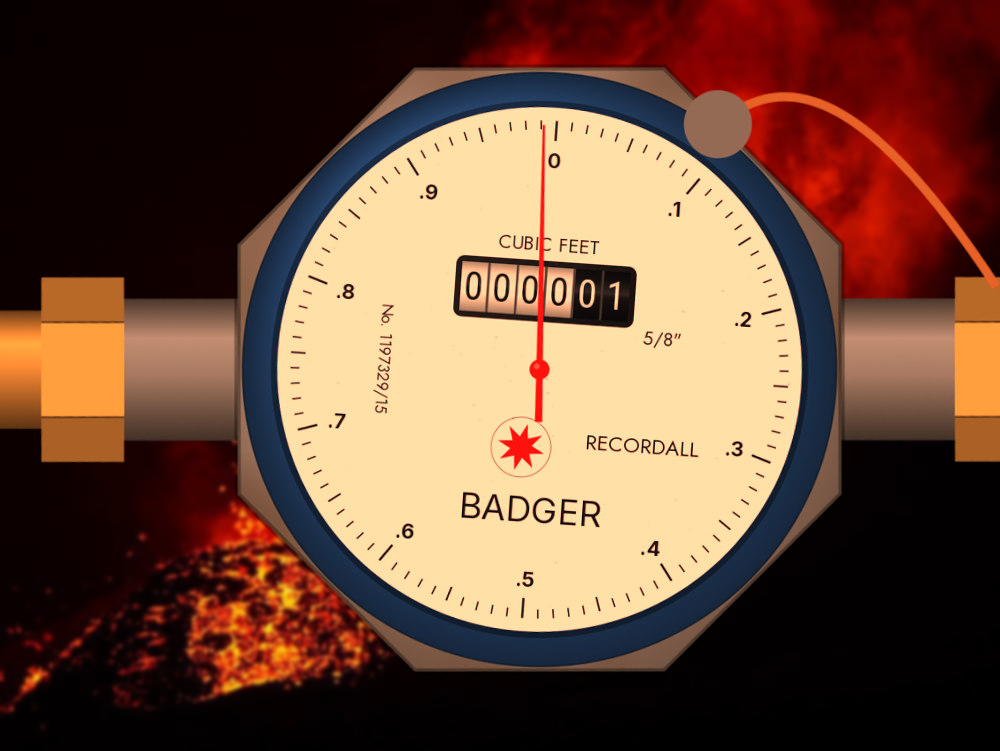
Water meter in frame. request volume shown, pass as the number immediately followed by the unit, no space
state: 0.99ft³
